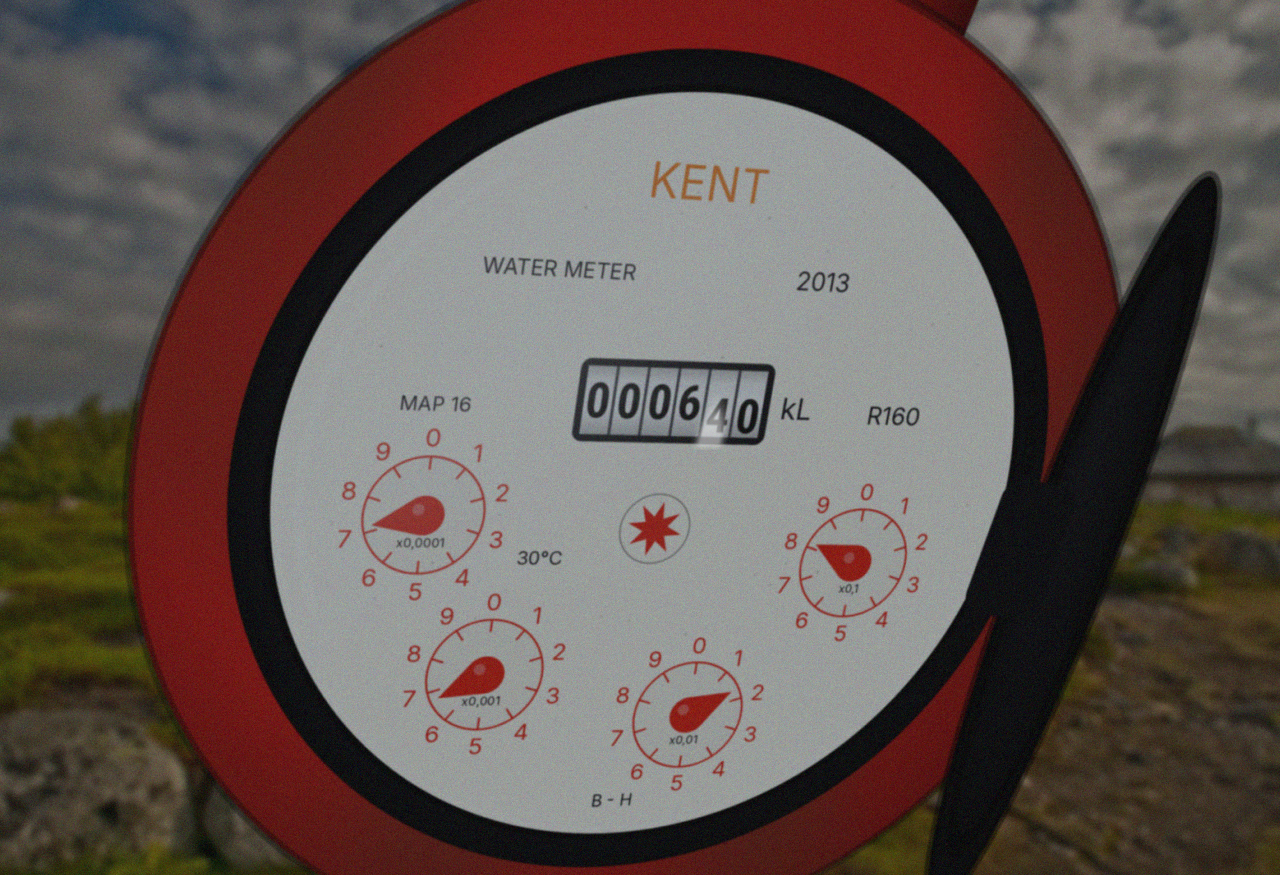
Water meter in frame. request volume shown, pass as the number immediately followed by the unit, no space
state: 639.8167kL
